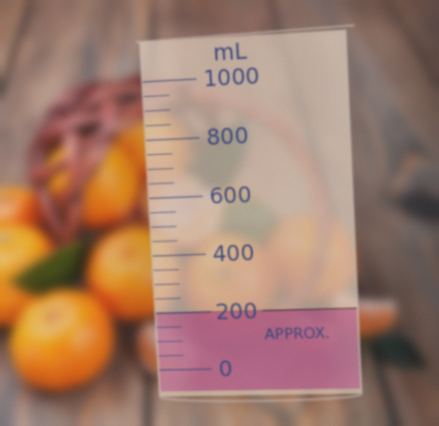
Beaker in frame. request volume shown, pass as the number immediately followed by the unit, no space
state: 200mL
